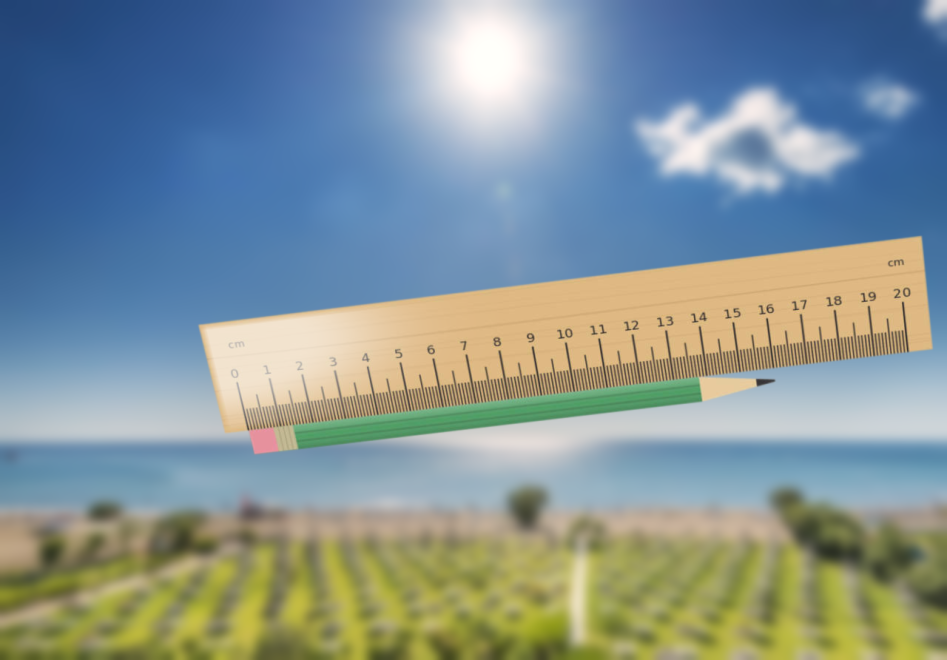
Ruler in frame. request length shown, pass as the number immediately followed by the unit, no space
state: 16cm
